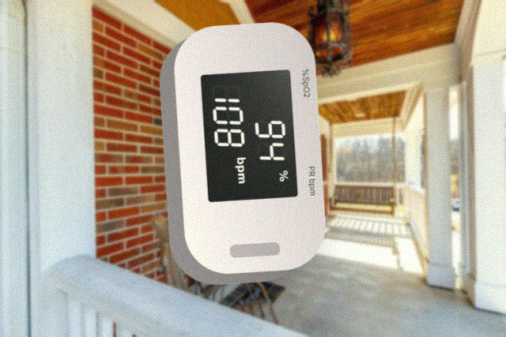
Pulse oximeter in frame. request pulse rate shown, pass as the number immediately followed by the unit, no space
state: 108bpm
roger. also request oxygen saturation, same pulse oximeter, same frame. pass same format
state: 94%
